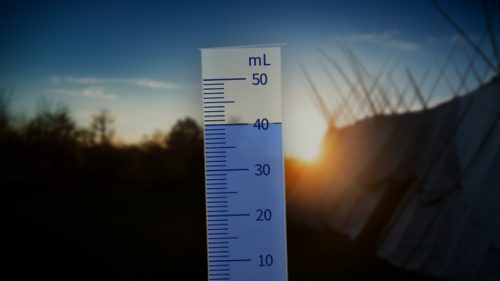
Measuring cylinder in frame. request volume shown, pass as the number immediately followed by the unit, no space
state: 40mL
